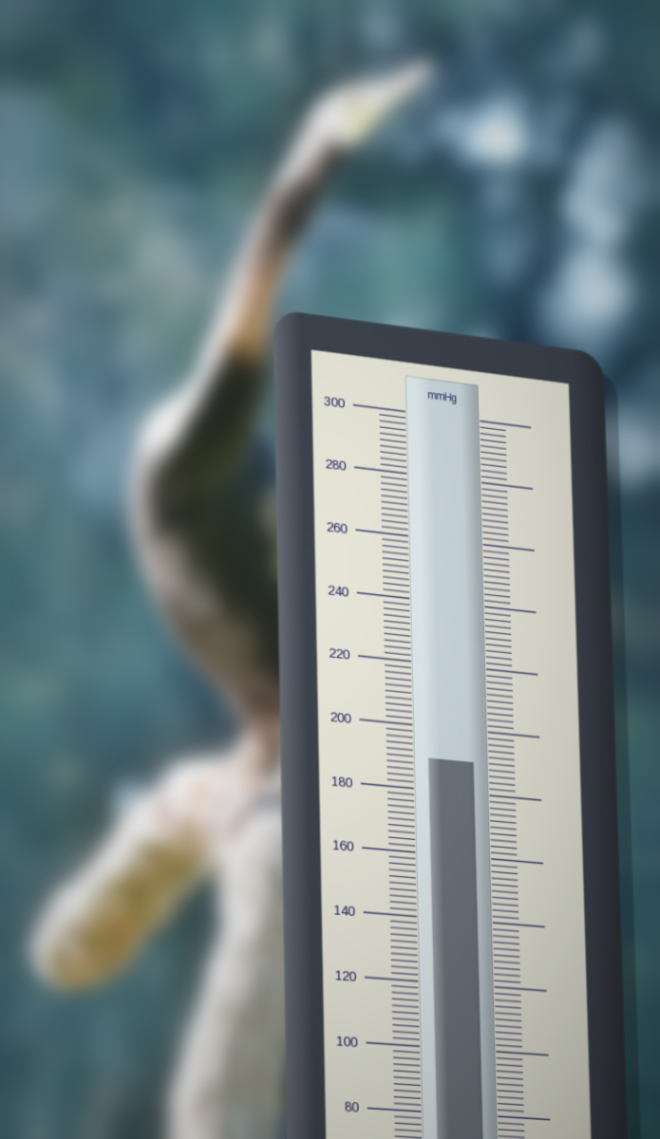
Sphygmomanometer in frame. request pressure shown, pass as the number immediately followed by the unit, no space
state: 190mmHg
